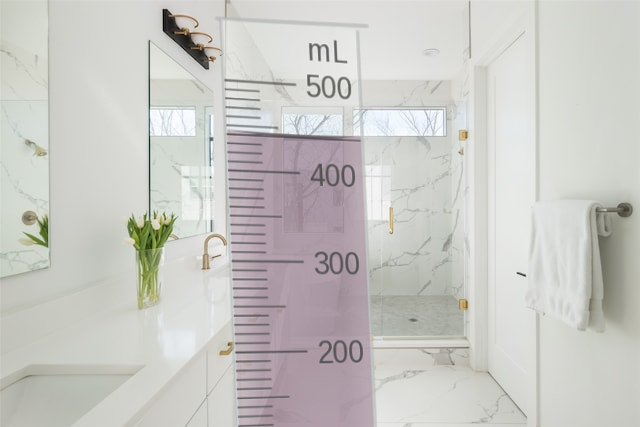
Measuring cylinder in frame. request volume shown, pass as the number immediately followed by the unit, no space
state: 440mL
